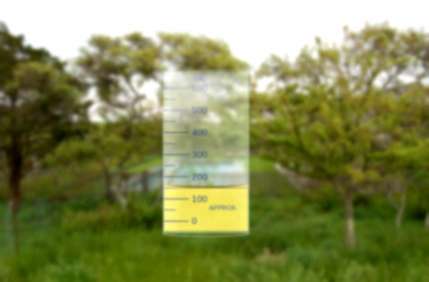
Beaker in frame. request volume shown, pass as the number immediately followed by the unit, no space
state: 150mL
